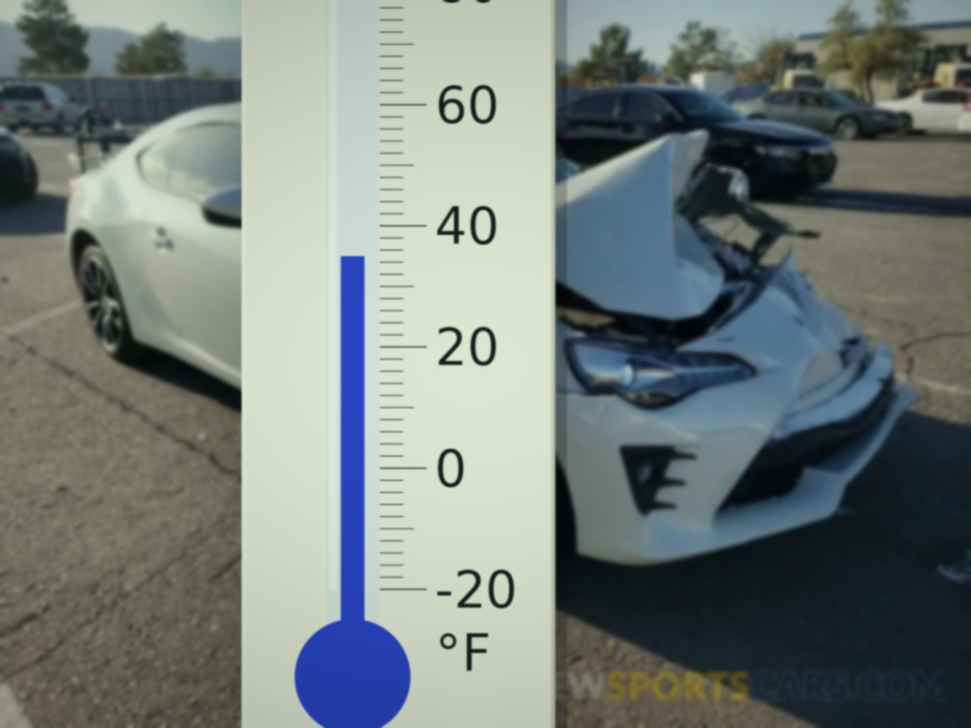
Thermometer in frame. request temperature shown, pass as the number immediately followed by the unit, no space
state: 35°F
